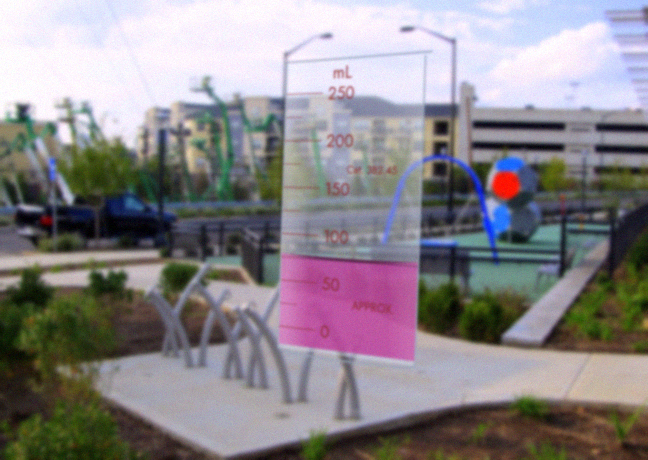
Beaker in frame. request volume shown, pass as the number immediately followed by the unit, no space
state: 75mL
